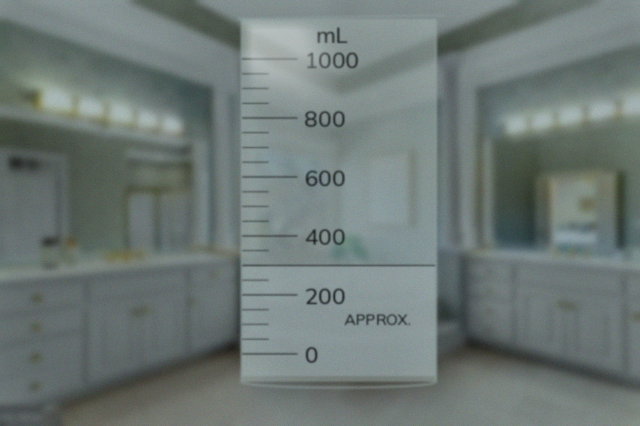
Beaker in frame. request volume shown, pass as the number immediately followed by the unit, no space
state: 300mL
